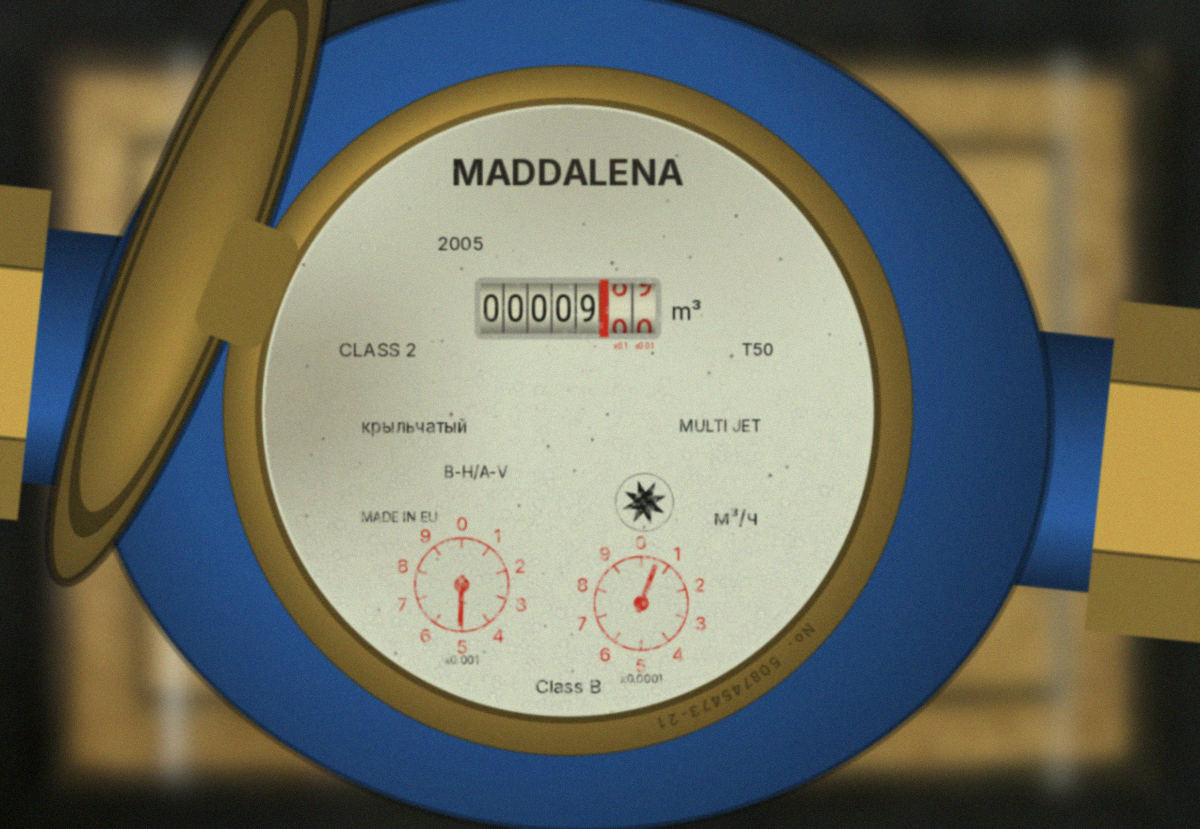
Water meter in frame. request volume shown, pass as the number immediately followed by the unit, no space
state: 9.8950m³
